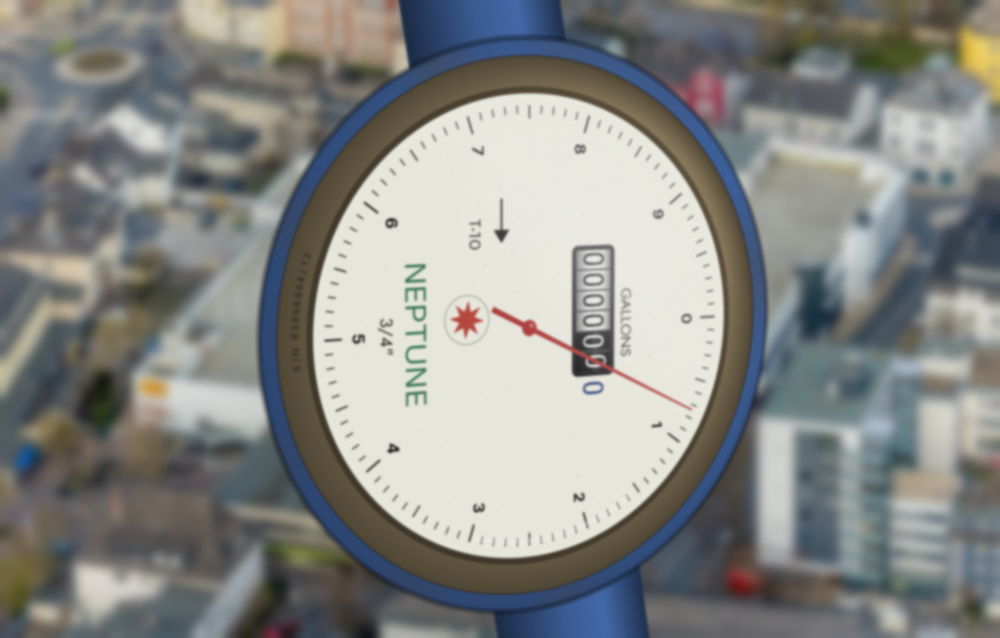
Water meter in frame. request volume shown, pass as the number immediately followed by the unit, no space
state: 0.7gal
